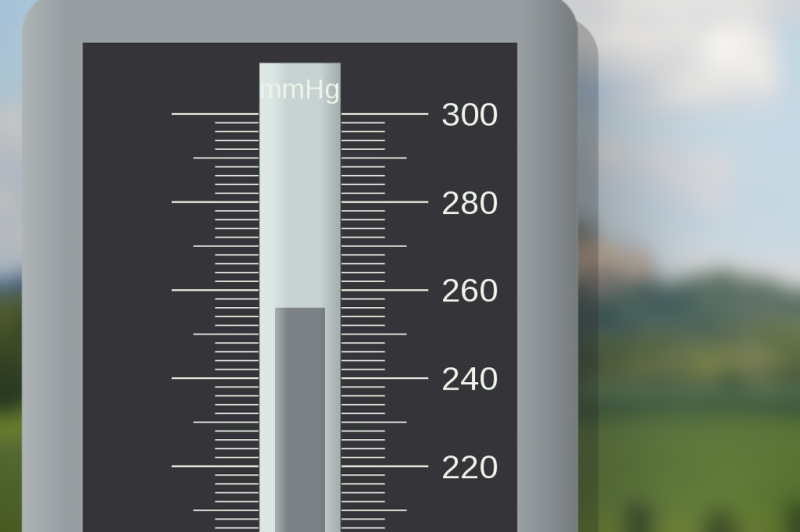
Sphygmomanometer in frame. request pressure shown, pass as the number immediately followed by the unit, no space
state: 256mmHg
